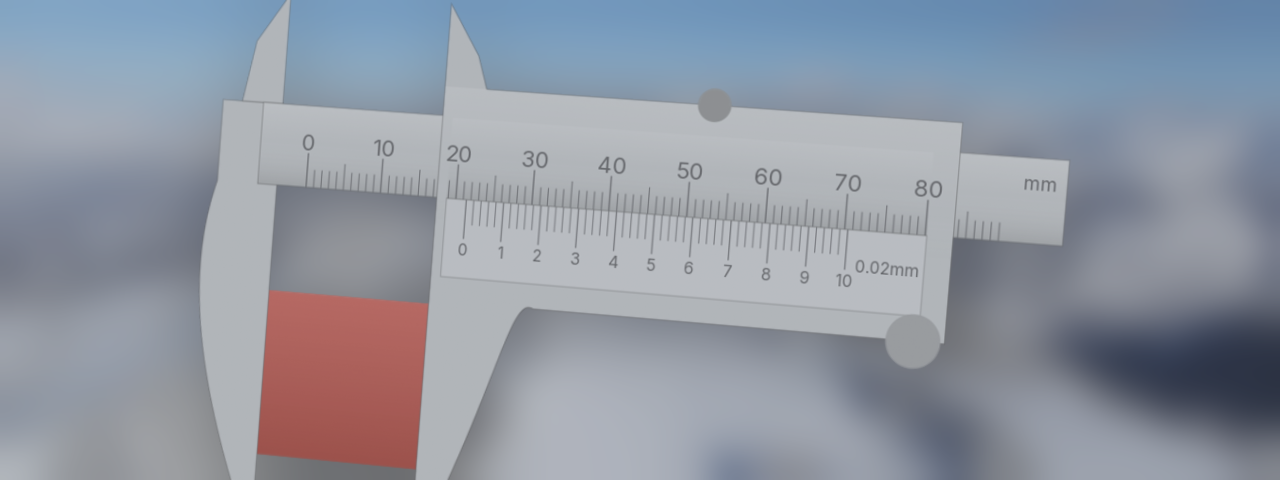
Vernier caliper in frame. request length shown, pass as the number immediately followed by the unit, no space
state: 21.4mm
